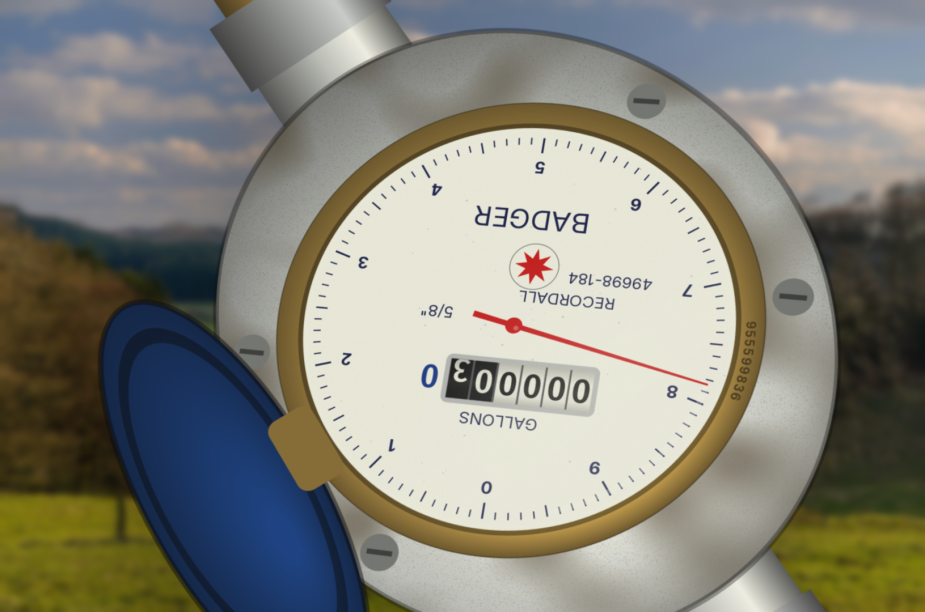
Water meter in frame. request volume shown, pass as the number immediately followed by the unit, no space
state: 27.8gal
